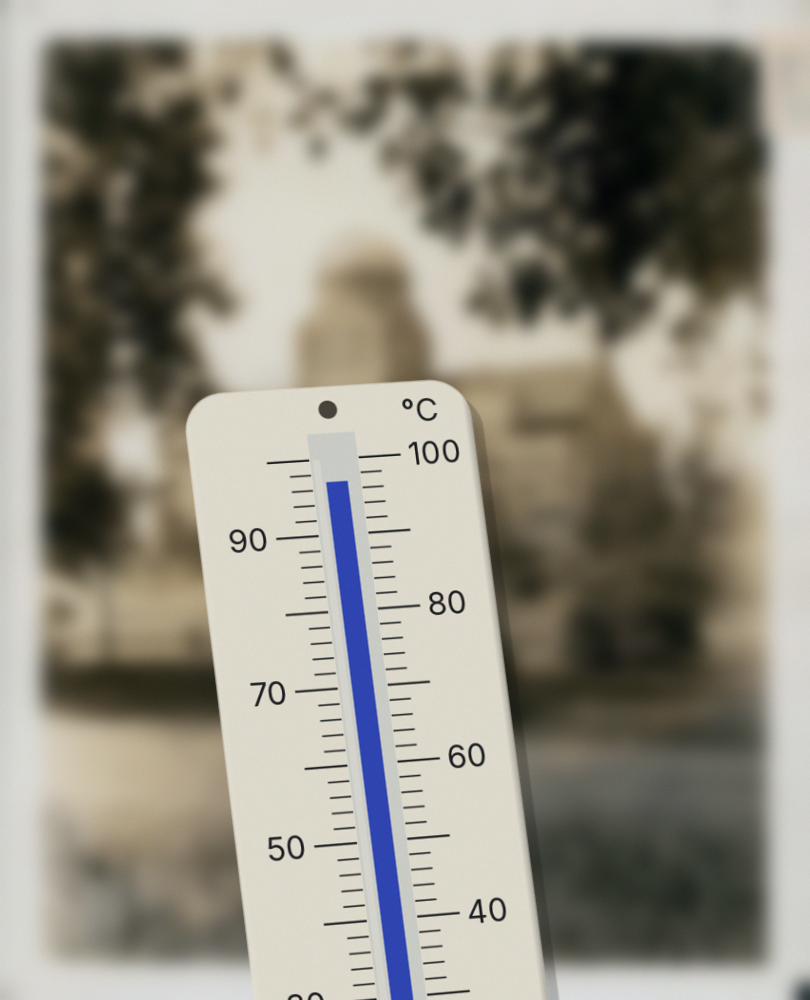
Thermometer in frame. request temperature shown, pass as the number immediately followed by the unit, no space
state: 97°C
